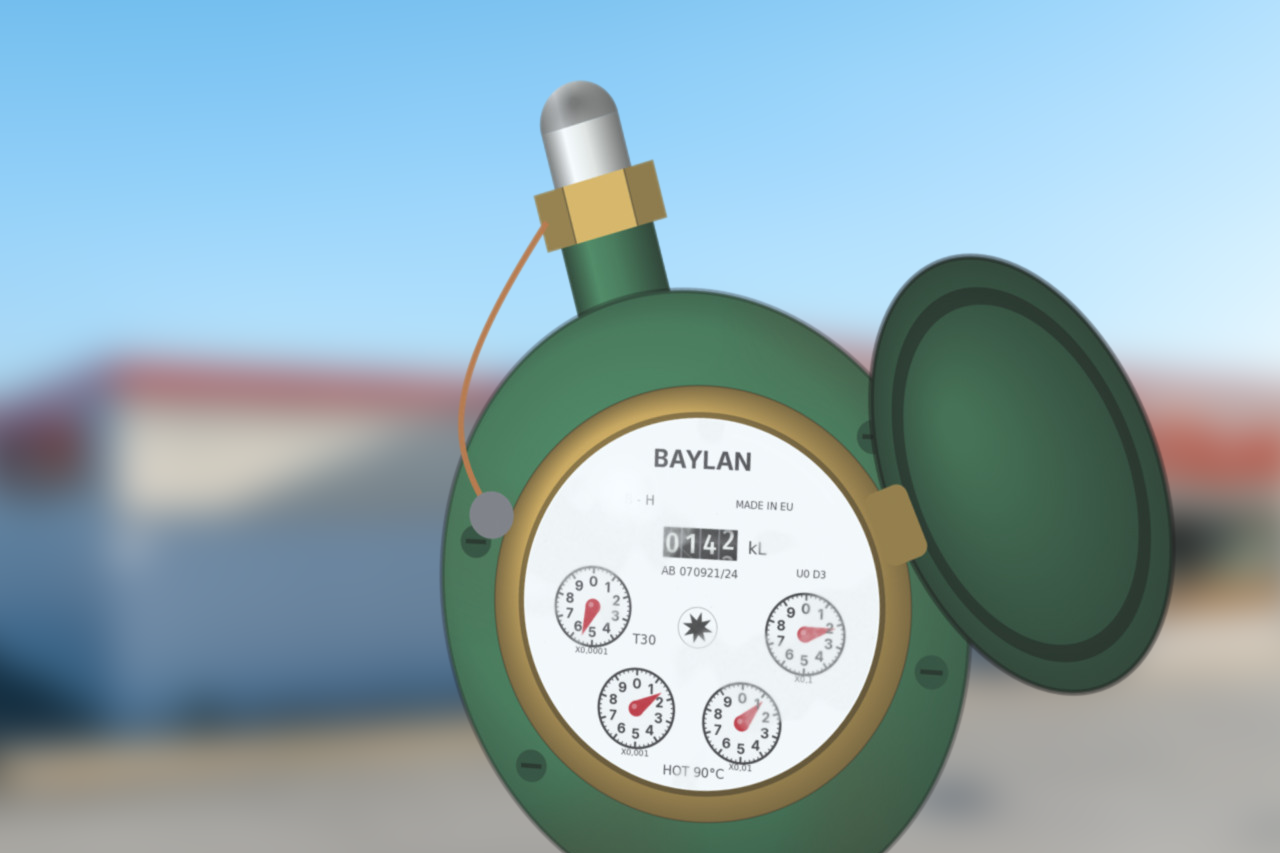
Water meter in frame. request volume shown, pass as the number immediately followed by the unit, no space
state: 142.2115kL
